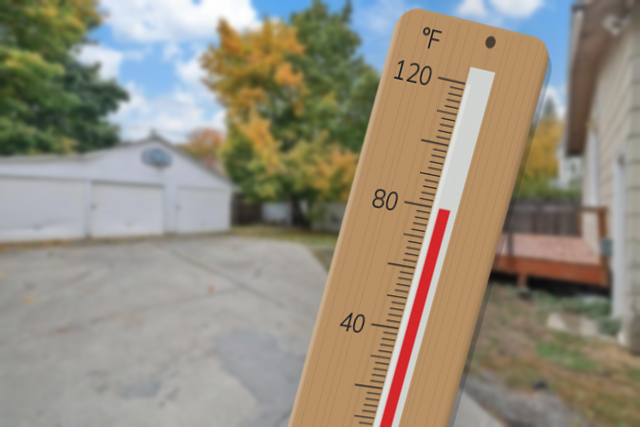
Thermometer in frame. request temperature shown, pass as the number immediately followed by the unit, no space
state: 80°F
